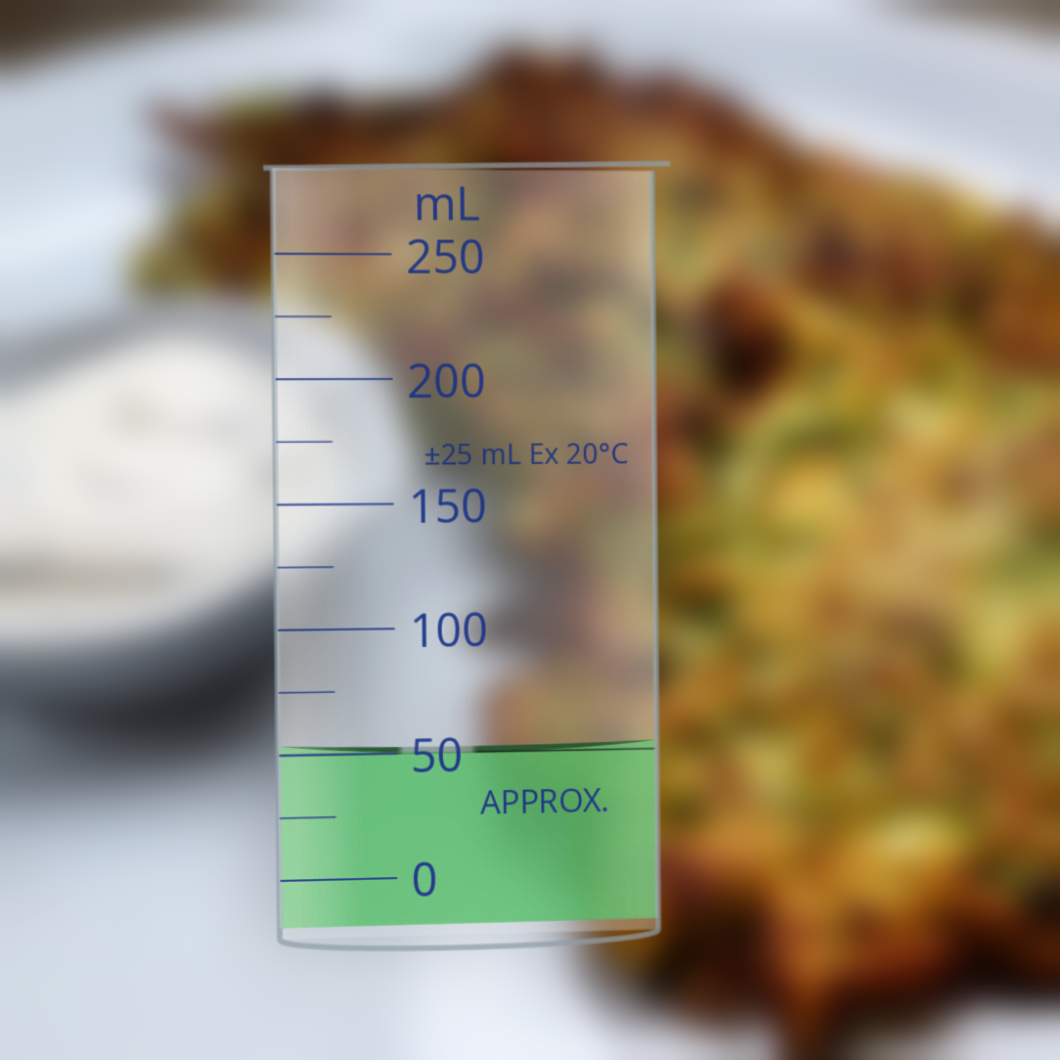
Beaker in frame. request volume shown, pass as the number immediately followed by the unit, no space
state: 50mL
